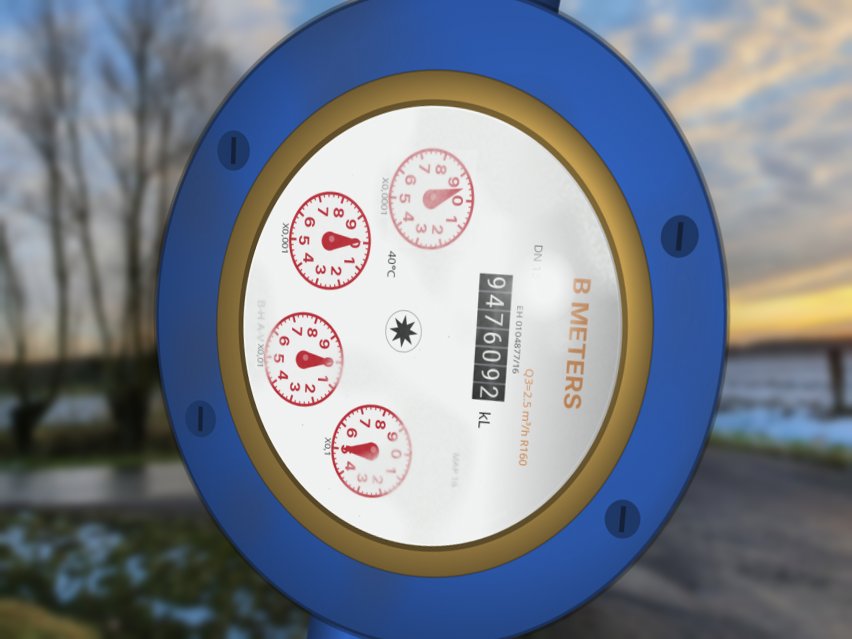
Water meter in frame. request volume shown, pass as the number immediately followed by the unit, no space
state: 9476092.4999kL
